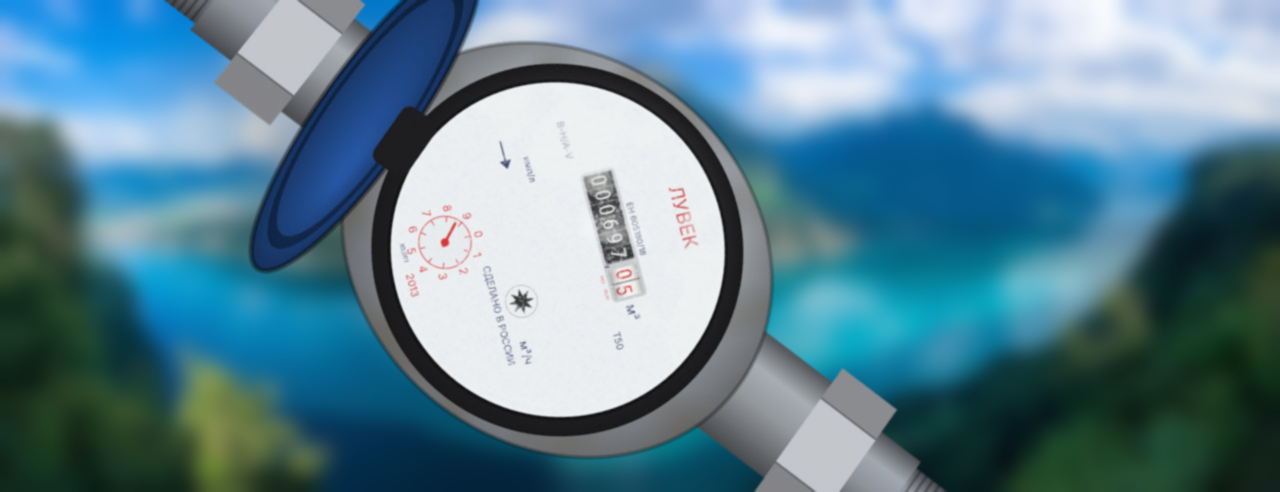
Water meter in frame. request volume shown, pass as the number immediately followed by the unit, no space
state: 697.048m³
